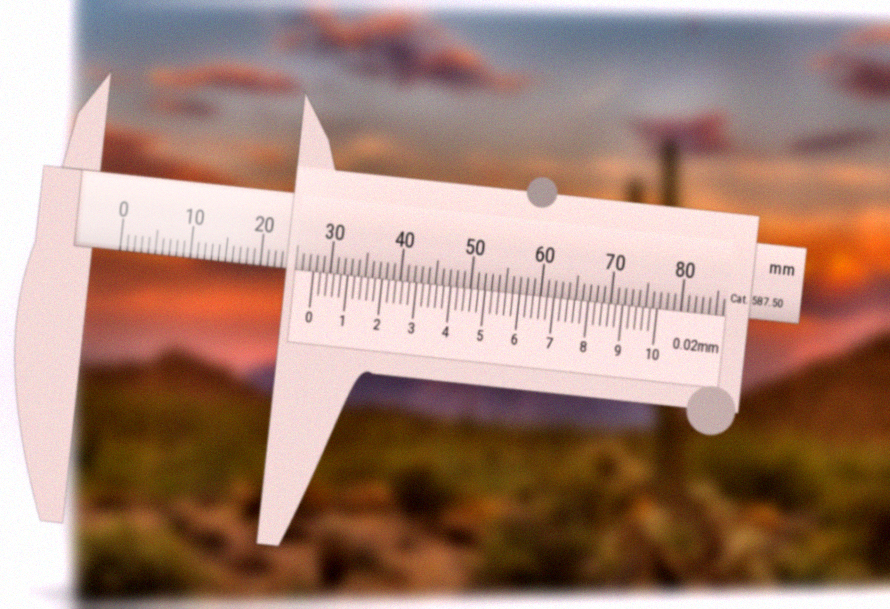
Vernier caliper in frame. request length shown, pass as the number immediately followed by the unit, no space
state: 27.6mm
